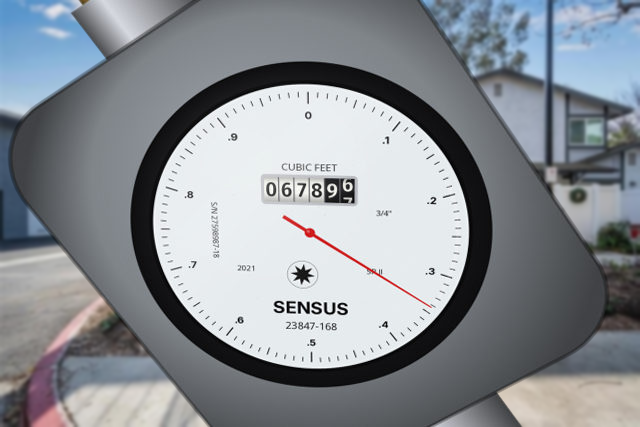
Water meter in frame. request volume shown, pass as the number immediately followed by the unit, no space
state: 67896.34ft³
